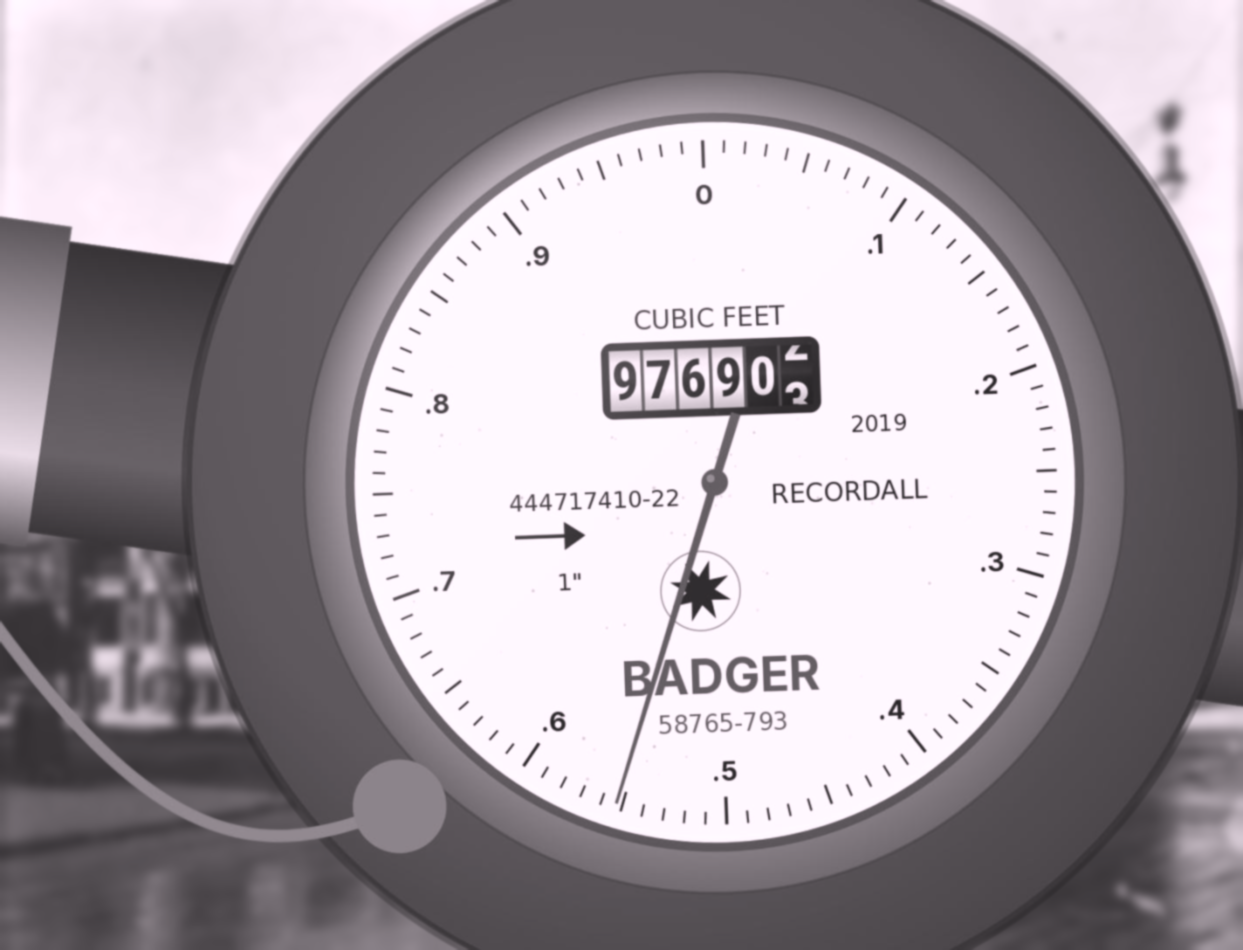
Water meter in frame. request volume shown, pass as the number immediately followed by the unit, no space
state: 976902.55ft³
